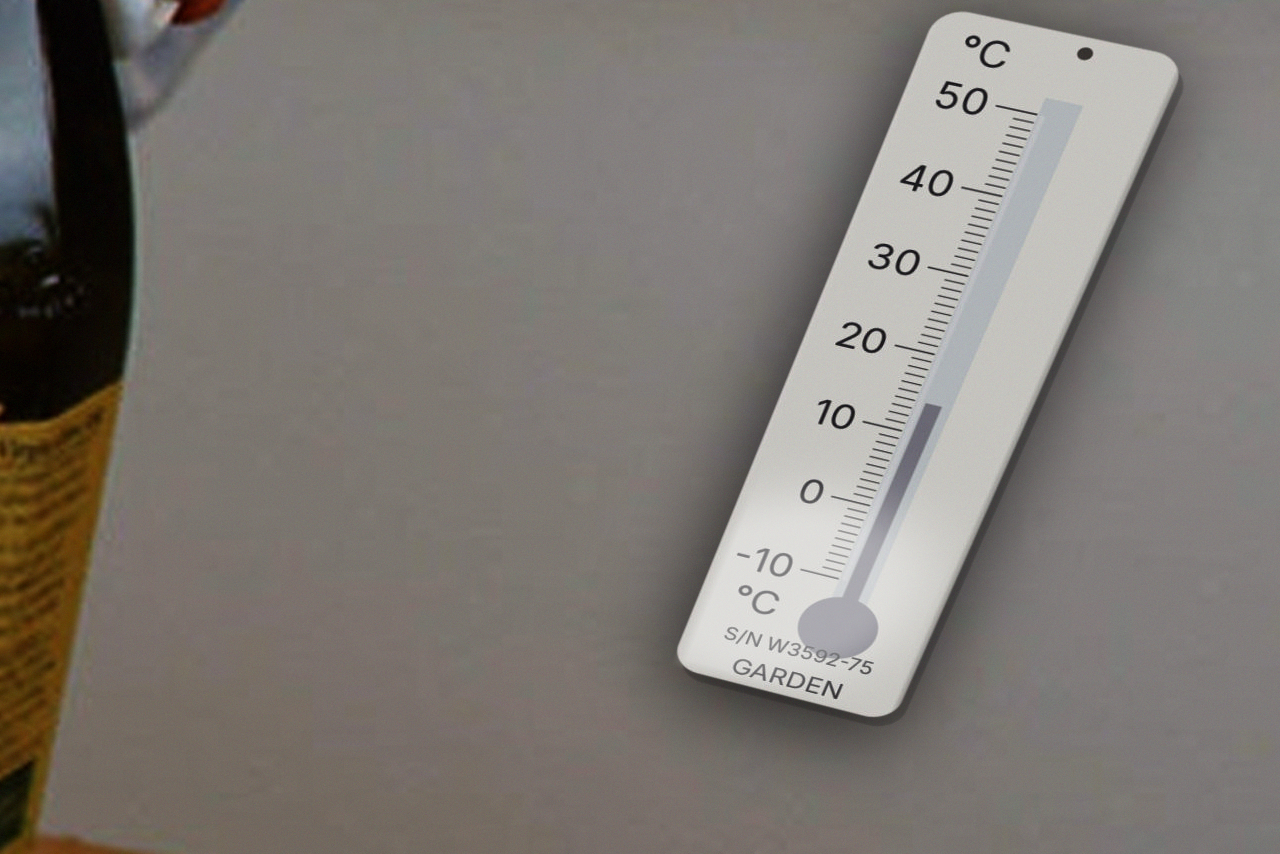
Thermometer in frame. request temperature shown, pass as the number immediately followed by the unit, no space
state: 14°C
